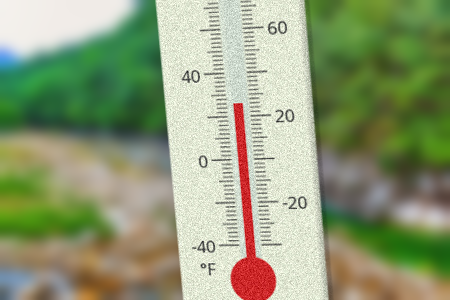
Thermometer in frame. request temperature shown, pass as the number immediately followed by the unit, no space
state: 26°F
